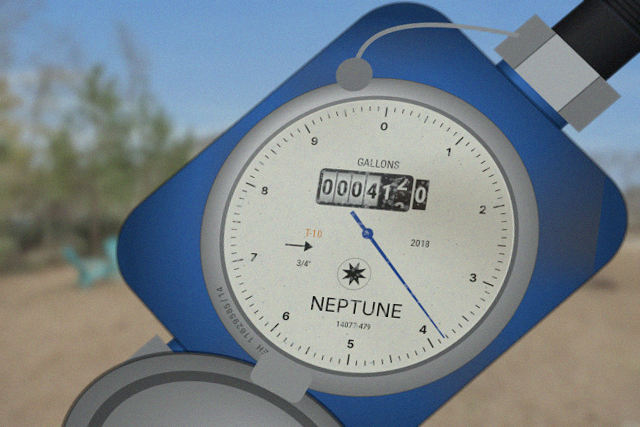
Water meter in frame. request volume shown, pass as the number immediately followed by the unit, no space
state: 4123.8gal
